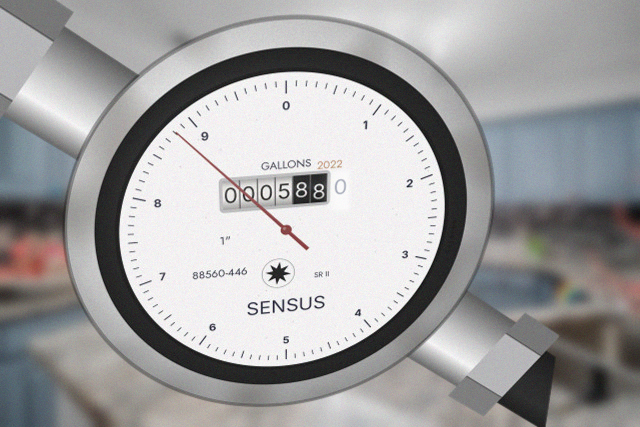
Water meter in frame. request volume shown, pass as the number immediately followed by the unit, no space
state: 5878.8gal
